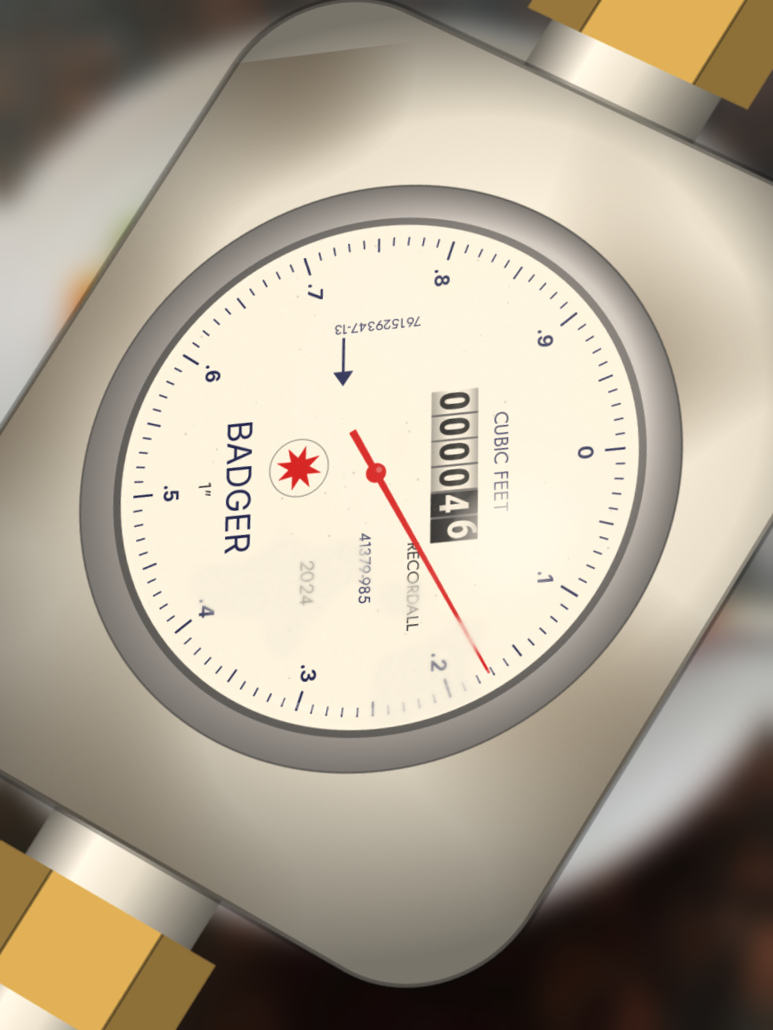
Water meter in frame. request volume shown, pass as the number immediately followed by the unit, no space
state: 46.17ft³
